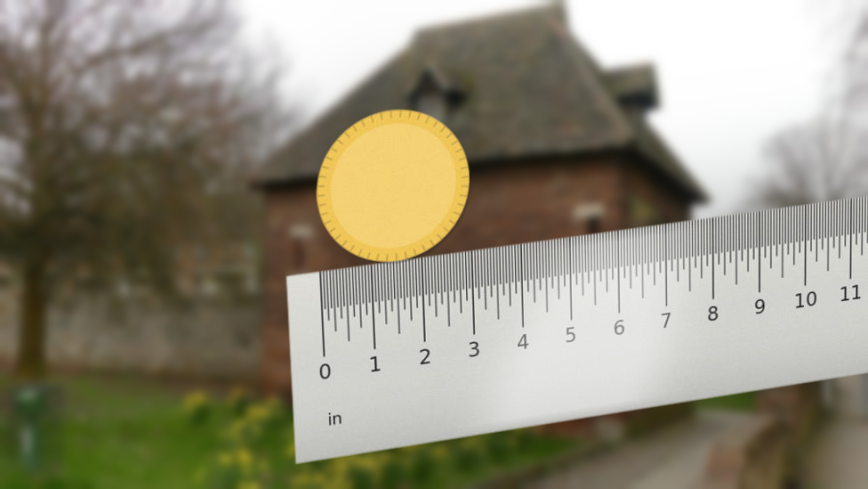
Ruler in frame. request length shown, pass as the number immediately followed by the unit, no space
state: 3in
